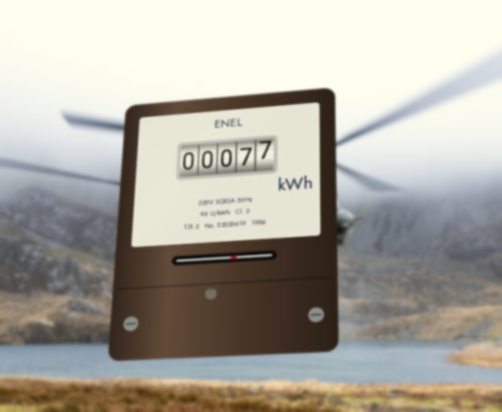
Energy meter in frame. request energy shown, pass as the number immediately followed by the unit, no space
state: 77kWh
